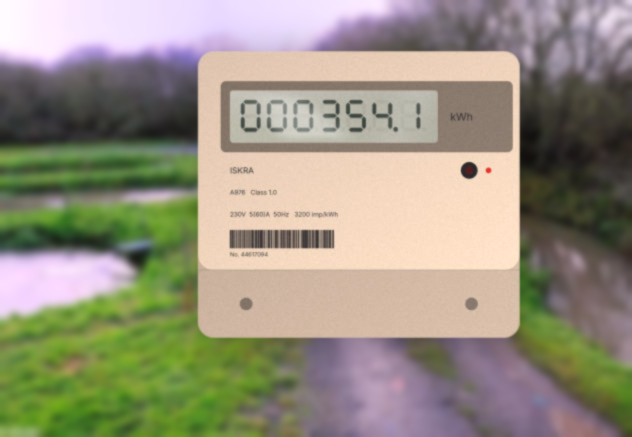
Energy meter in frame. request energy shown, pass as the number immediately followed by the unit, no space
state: 354.1kWh
